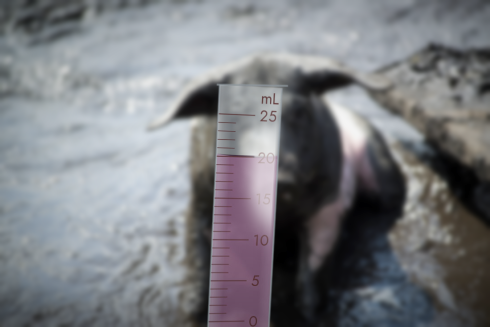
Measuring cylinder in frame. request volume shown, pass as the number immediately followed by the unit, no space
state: 20mL
